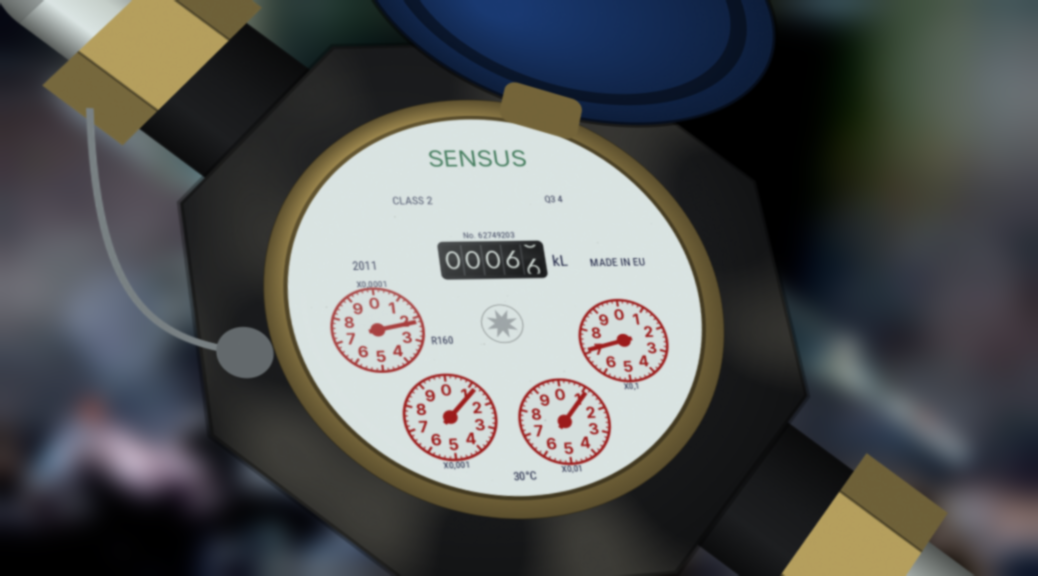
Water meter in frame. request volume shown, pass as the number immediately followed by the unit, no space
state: 65.7112kL
